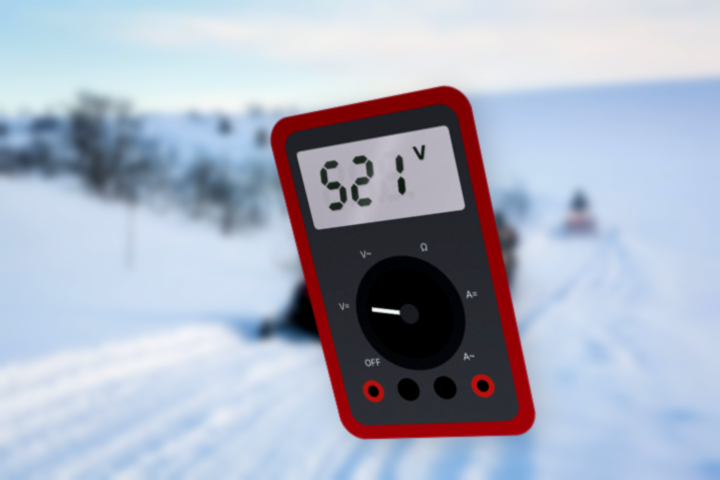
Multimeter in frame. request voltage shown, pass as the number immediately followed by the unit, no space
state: 521V
